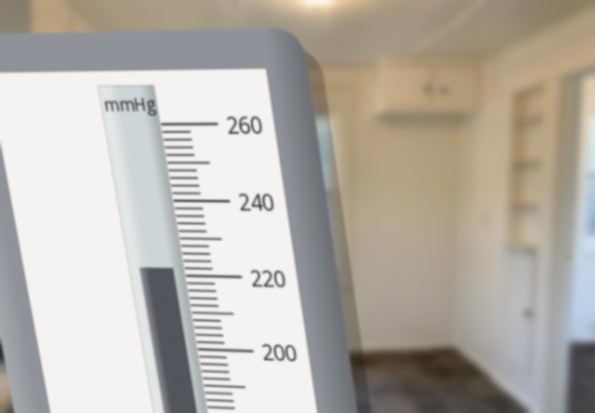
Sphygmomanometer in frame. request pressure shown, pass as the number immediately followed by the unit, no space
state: 222mmHg
